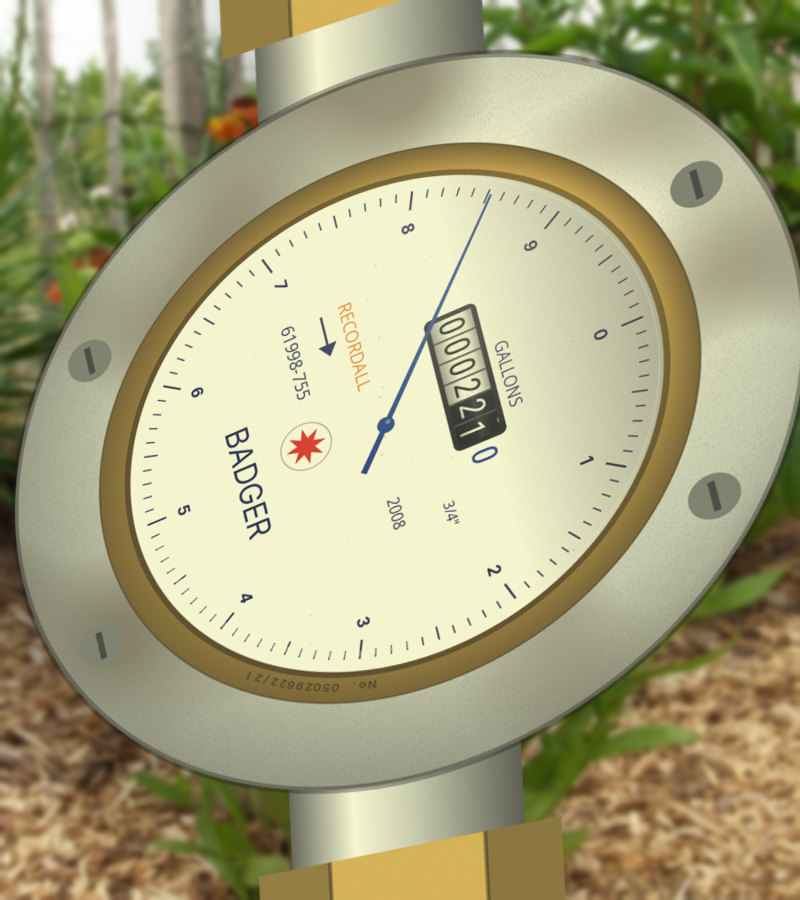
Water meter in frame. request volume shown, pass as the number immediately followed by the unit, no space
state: 2208.5gal
